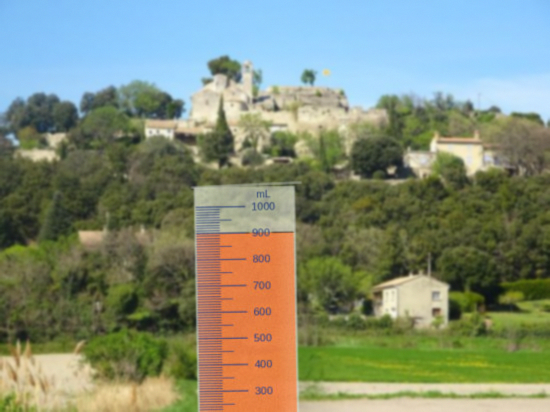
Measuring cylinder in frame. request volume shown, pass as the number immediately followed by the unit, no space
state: 900mL
